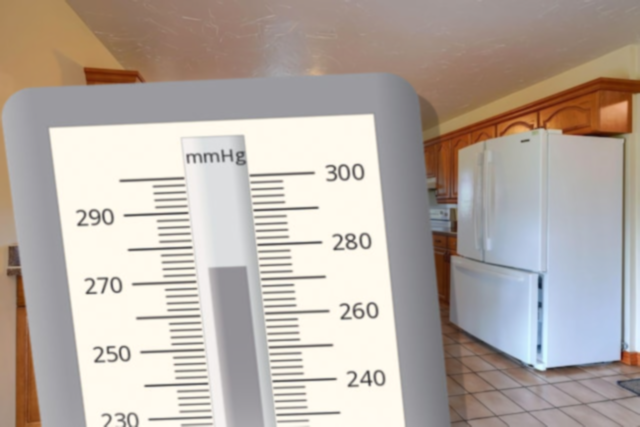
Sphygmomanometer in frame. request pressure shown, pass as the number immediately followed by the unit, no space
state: 274mmHg
